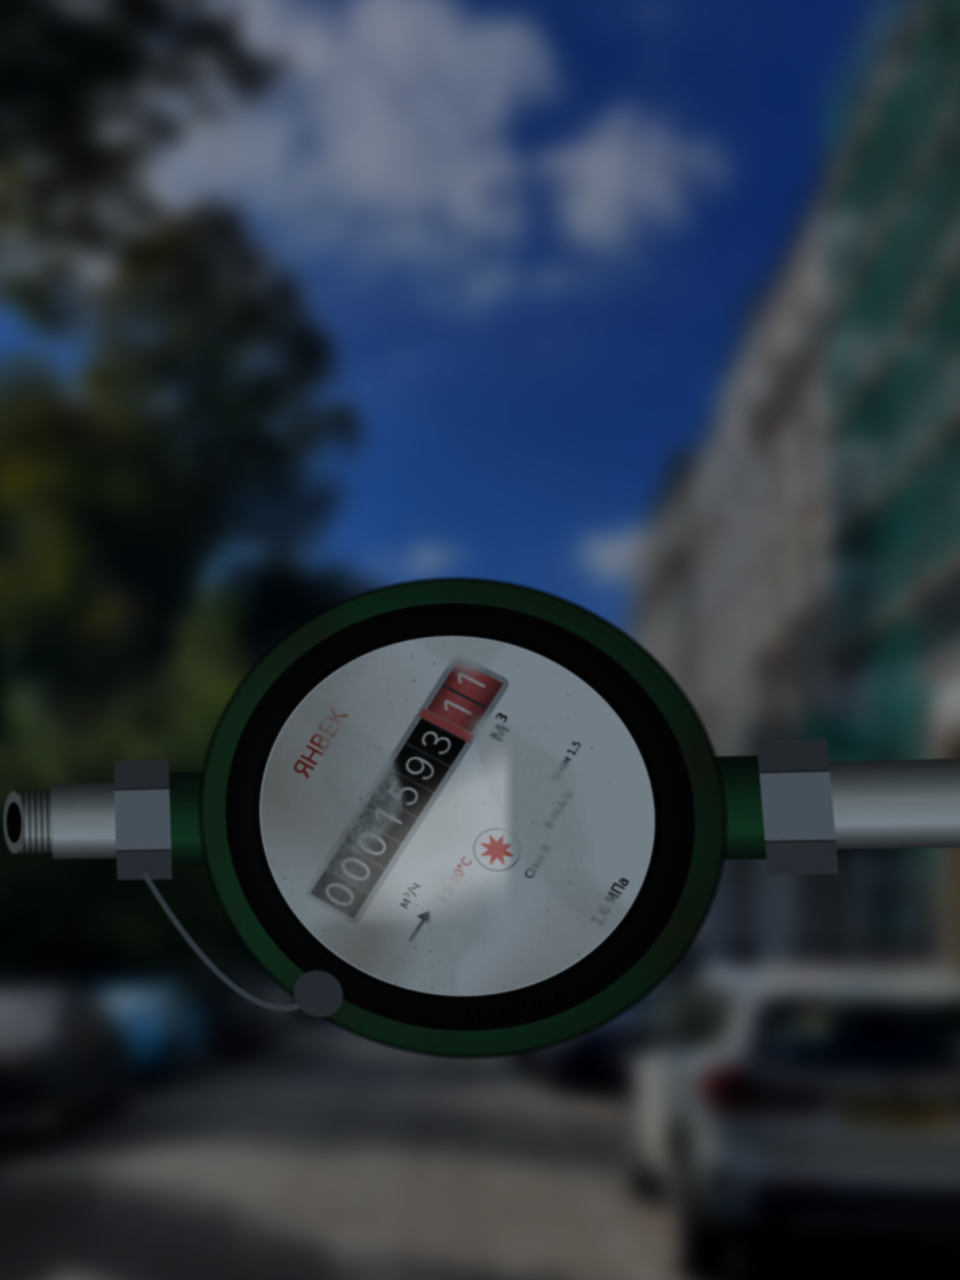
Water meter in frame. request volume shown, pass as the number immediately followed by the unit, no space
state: 1593.11m³
